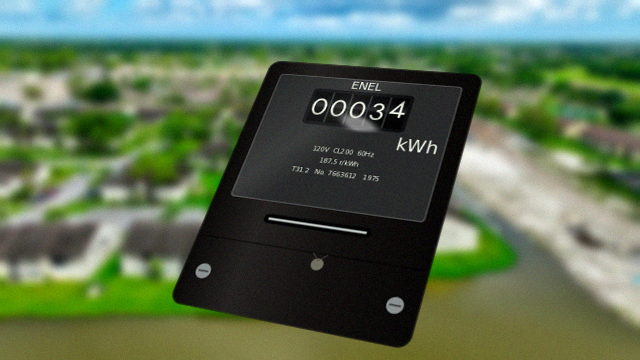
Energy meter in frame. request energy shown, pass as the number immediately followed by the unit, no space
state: 34kWh
